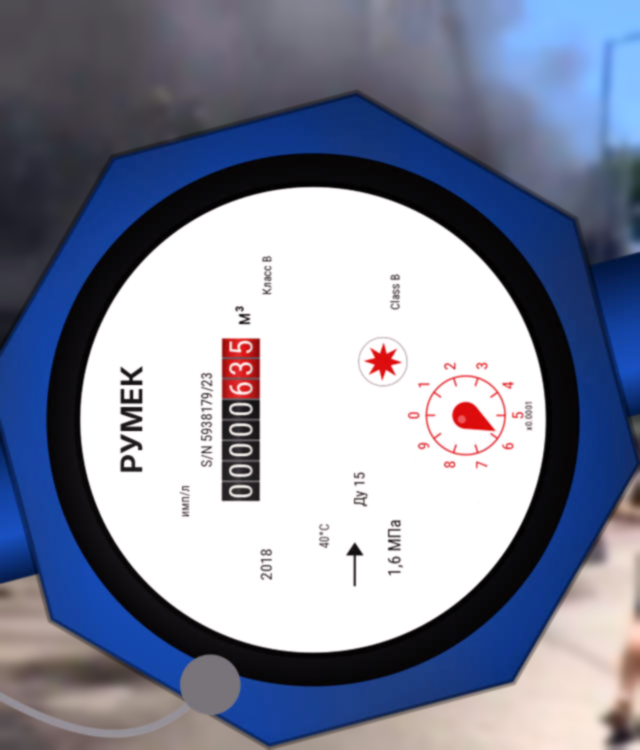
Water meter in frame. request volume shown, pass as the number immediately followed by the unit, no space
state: 0.6355m³
